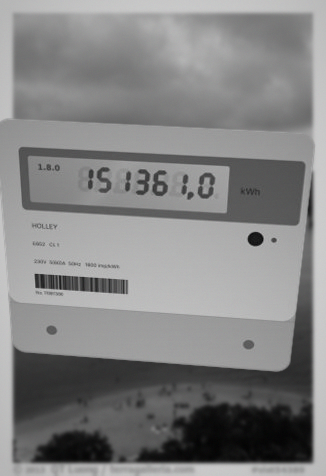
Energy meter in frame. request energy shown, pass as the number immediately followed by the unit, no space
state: 151361.0kWh
